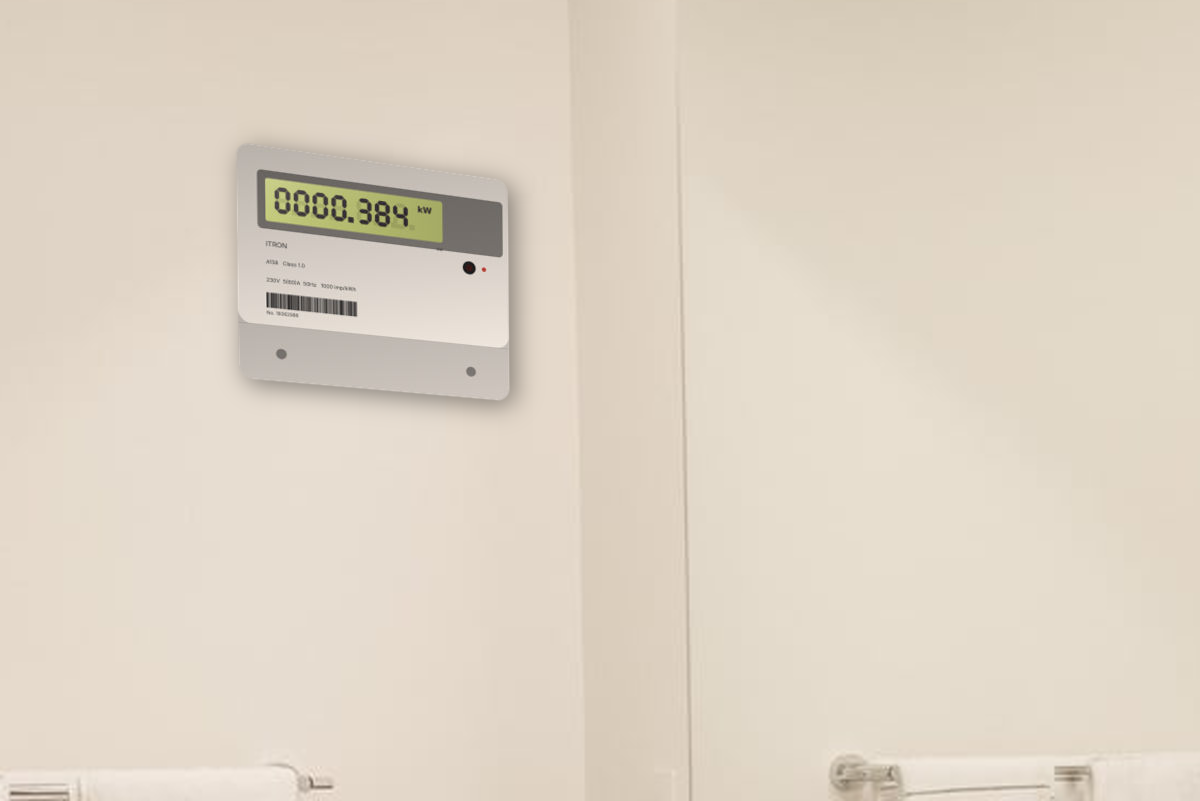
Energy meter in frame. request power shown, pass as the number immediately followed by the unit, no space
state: 0.384kW
